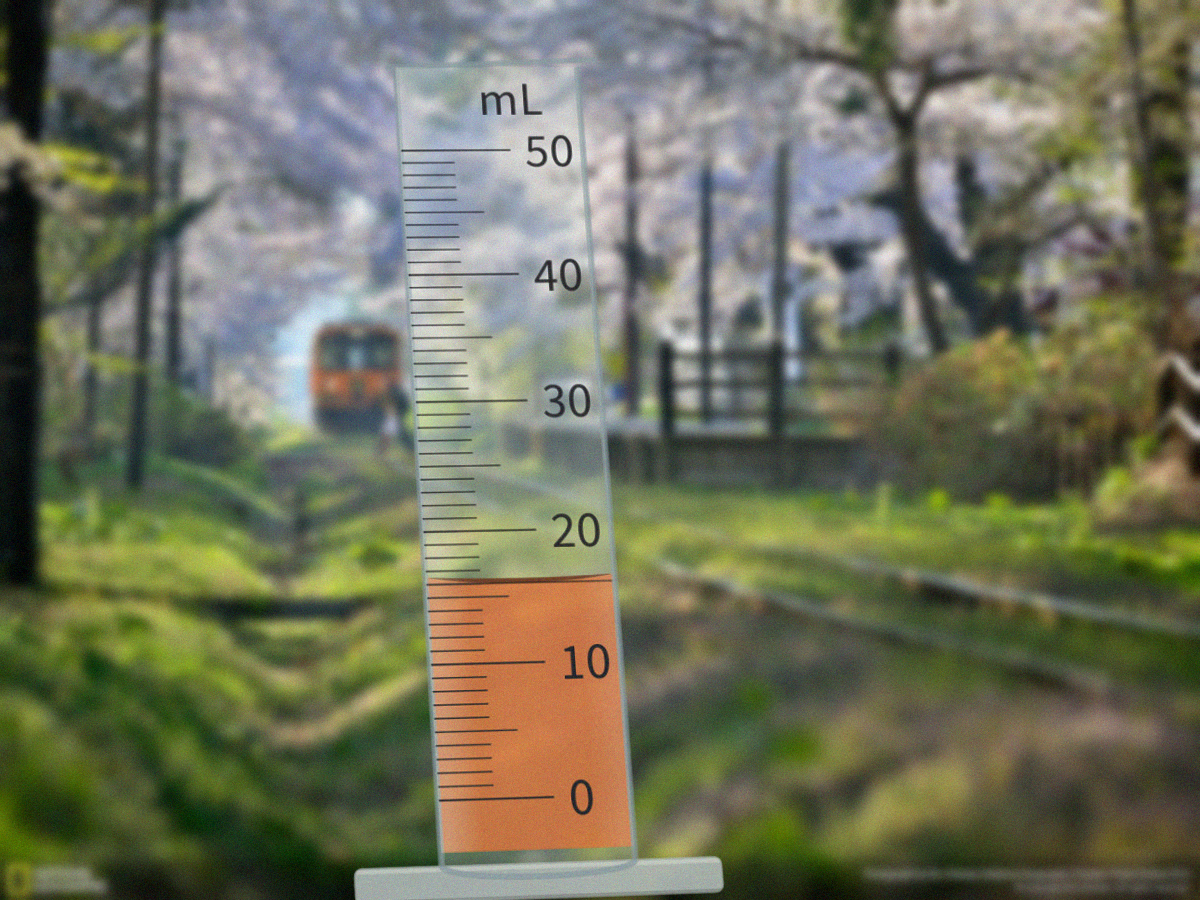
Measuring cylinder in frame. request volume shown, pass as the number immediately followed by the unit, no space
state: 16mL
